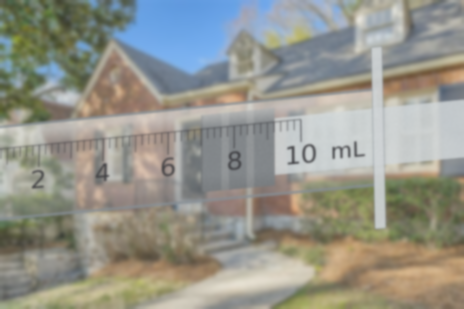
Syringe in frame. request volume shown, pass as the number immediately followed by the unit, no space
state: 7mL
